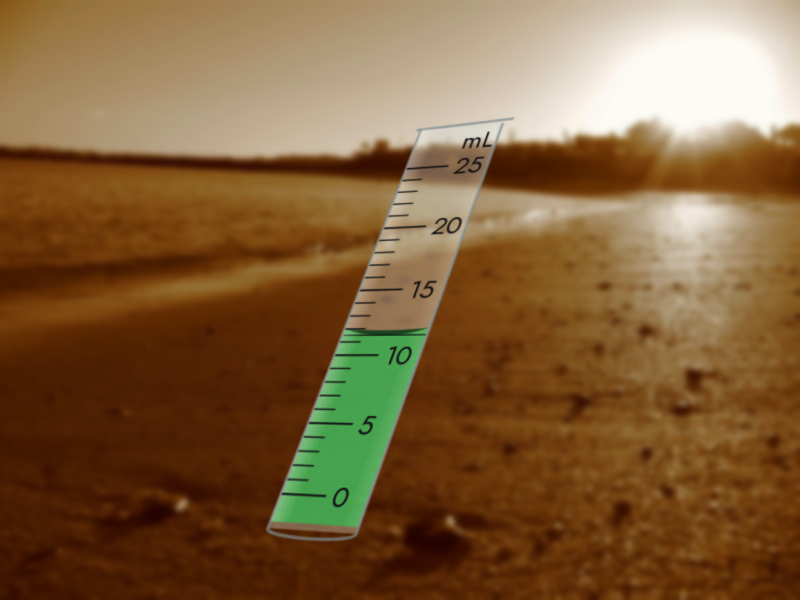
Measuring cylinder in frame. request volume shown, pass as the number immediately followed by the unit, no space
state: 11.5mL
